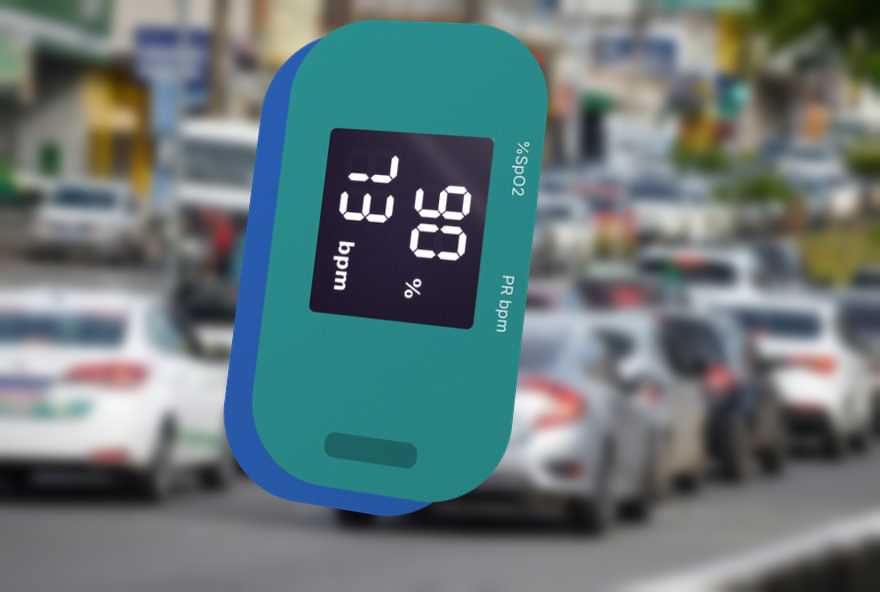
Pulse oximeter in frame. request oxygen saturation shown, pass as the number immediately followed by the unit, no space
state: 90%
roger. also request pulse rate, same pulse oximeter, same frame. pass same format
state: 73bpm
